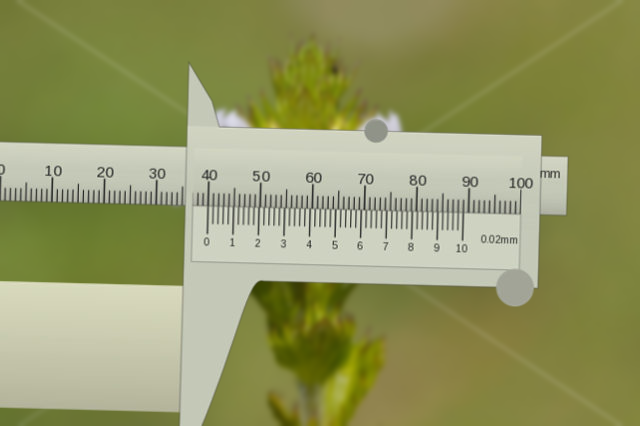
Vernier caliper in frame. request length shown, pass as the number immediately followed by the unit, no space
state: 40.0mm
